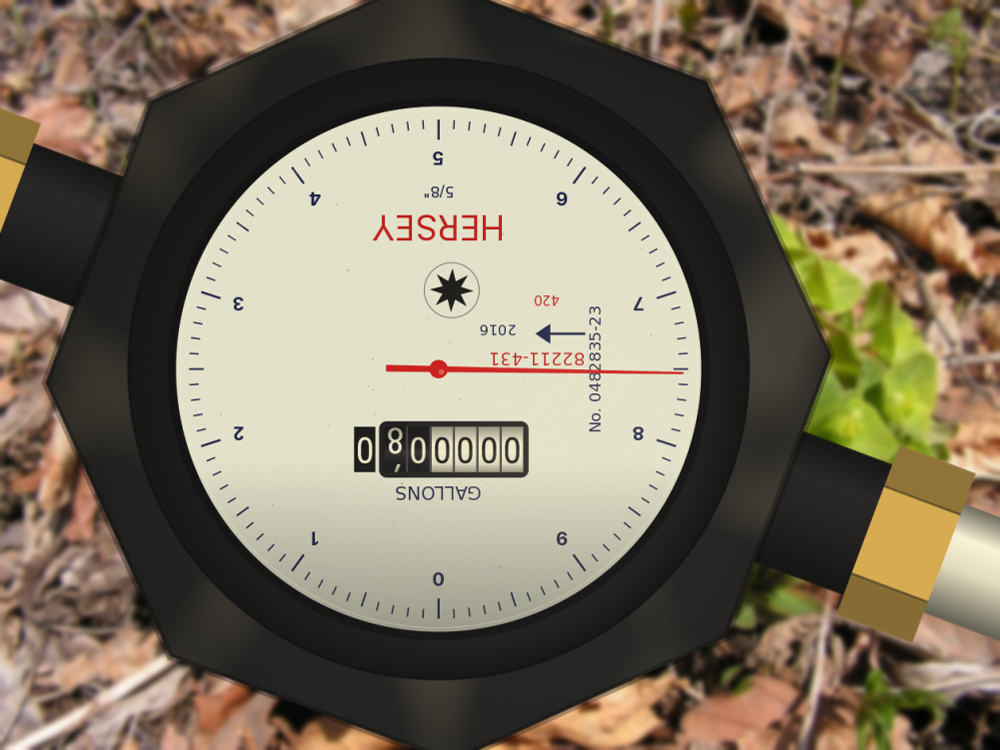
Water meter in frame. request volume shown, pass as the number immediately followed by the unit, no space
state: 77.5gal
